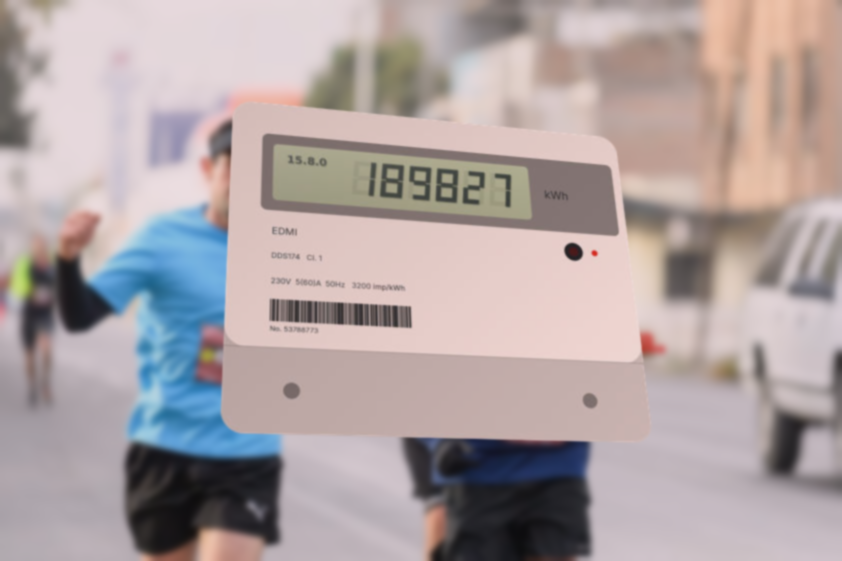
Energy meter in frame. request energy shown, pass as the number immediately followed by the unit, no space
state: 189827kWh
